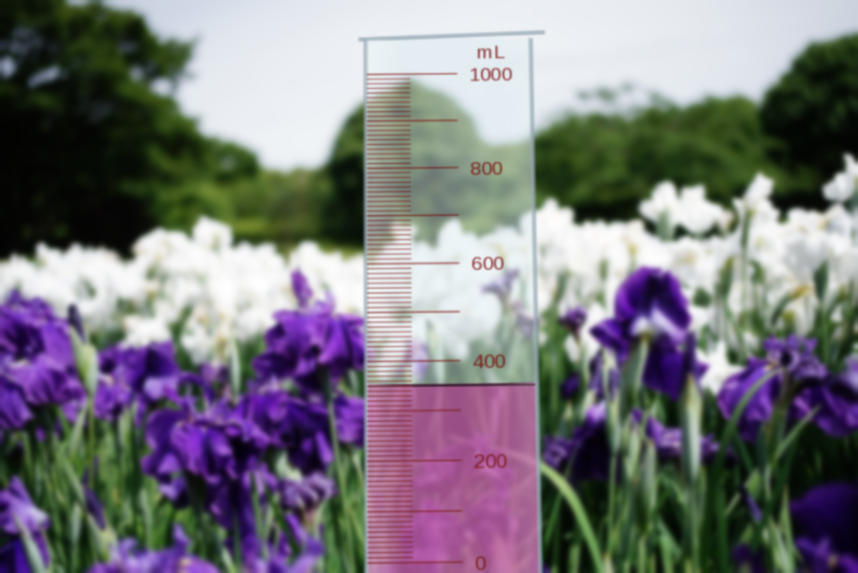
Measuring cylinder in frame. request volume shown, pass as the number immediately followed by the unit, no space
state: 350mL
